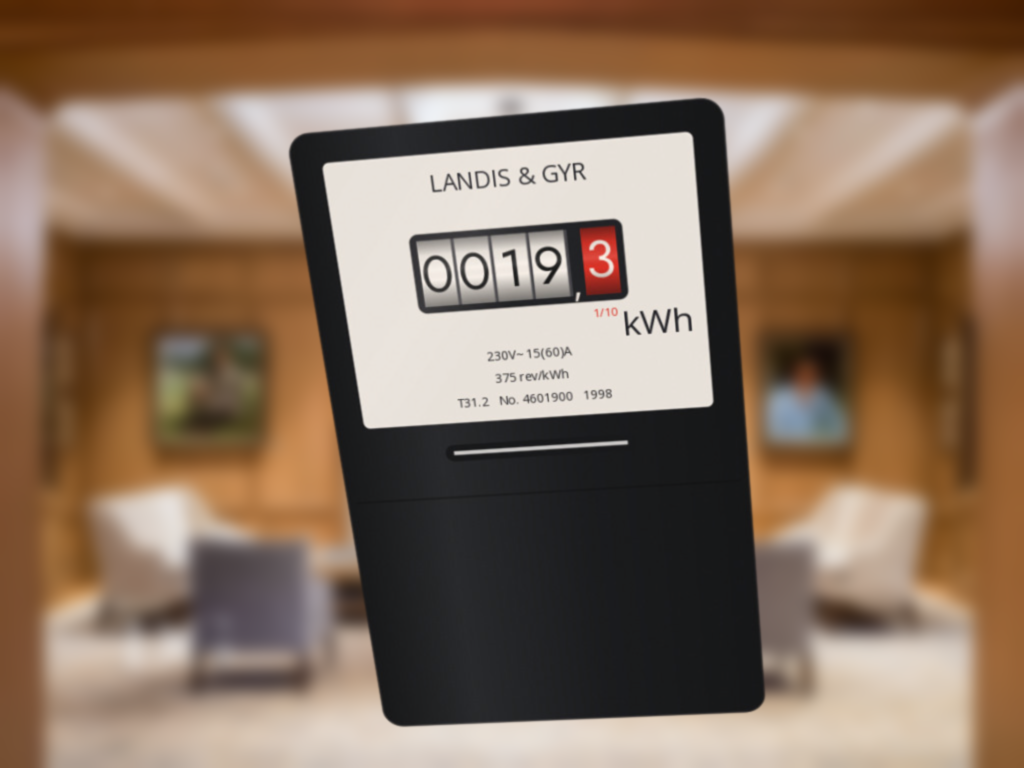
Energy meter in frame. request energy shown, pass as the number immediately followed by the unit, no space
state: 19.3kWh
